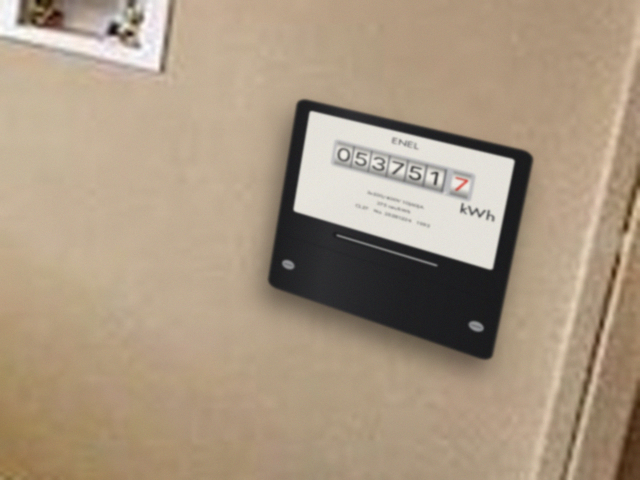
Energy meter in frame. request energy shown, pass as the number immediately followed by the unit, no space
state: 53751.7kWh
